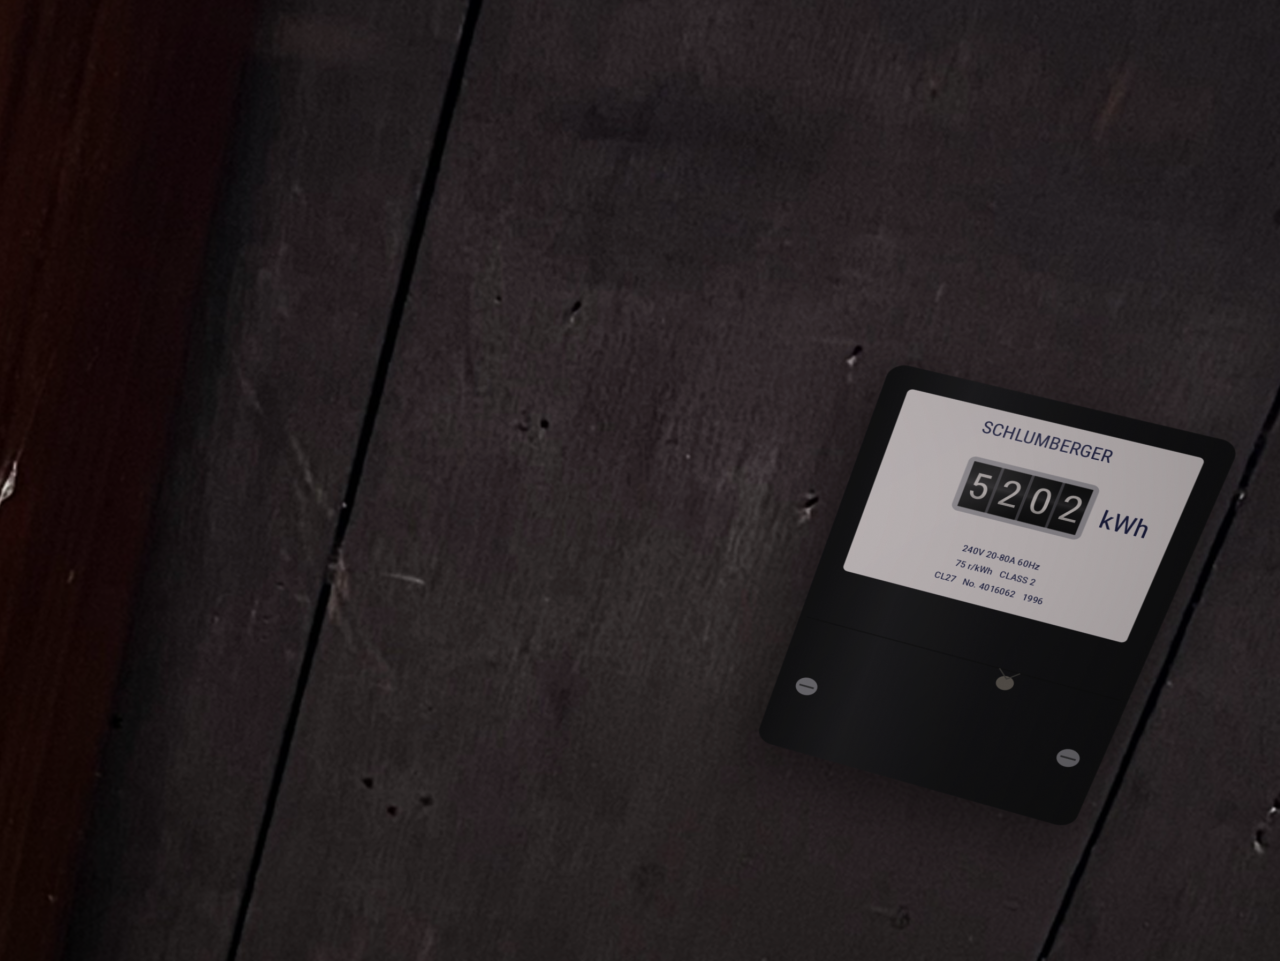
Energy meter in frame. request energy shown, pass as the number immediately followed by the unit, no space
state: 5202kWh
